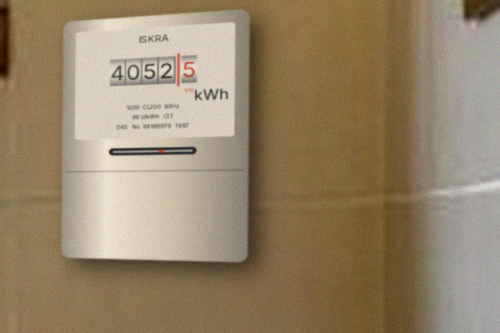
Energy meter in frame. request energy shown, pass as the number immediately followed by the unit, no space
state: 4052.5kWh
